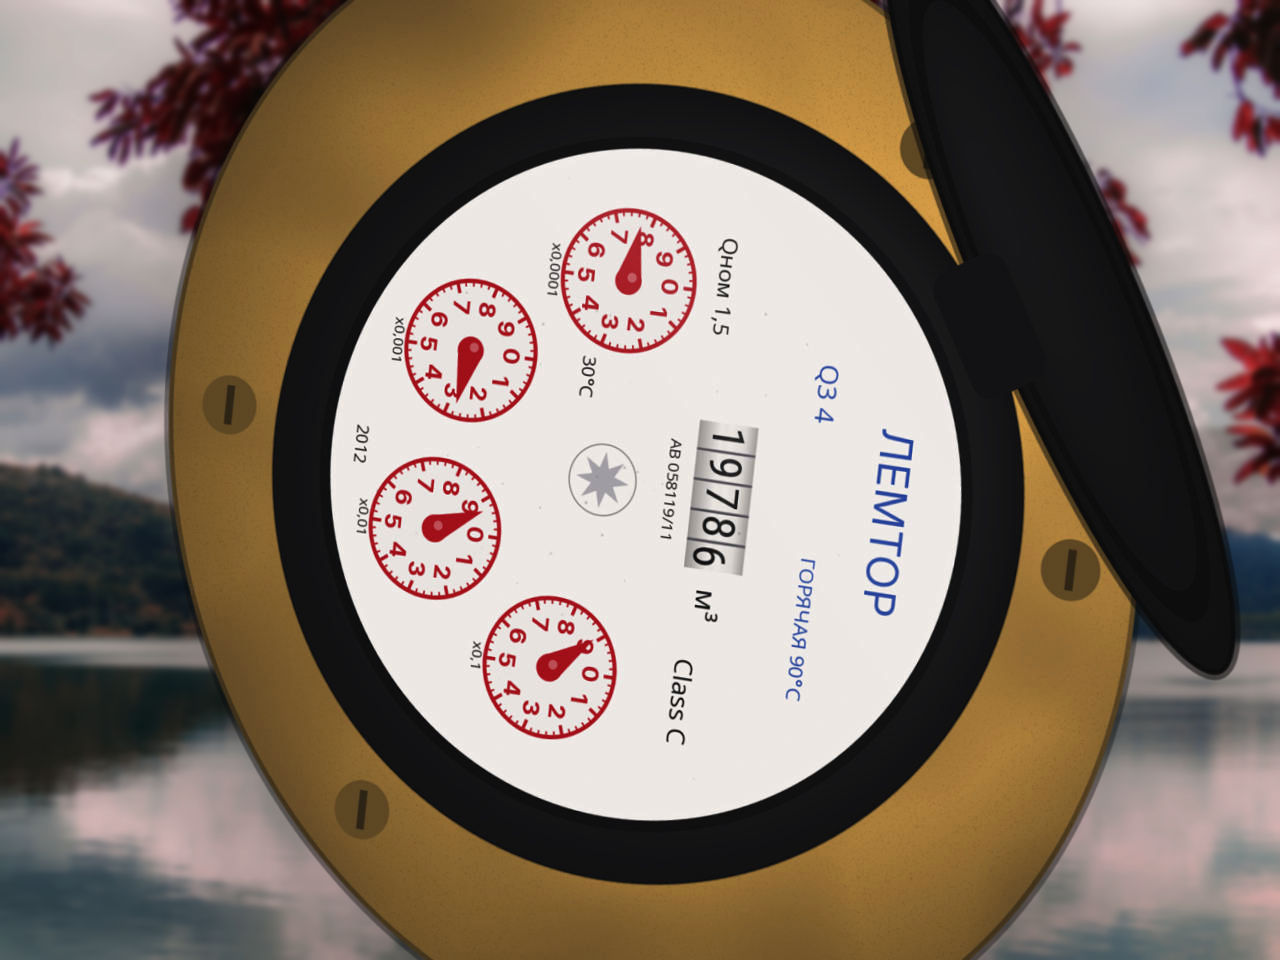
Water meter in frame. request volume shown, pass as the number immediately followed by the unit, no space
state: 19785.8927m³
